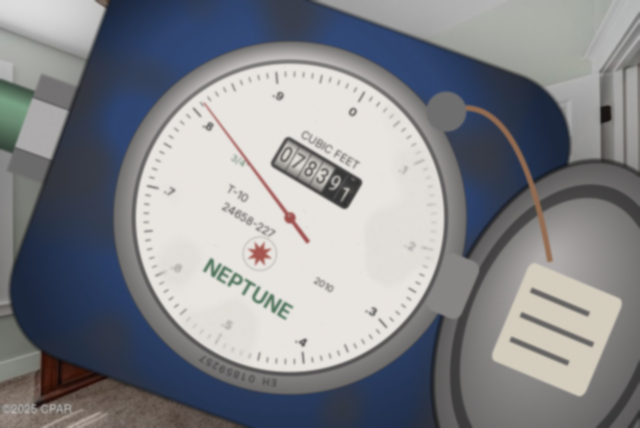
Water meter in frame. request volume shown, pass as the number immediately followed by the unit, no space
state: 78390.81ft³
